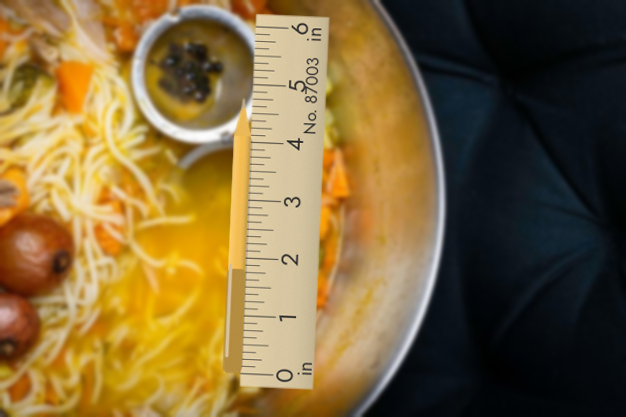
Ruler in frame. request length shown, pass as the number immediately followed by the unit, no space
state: 4.75in
